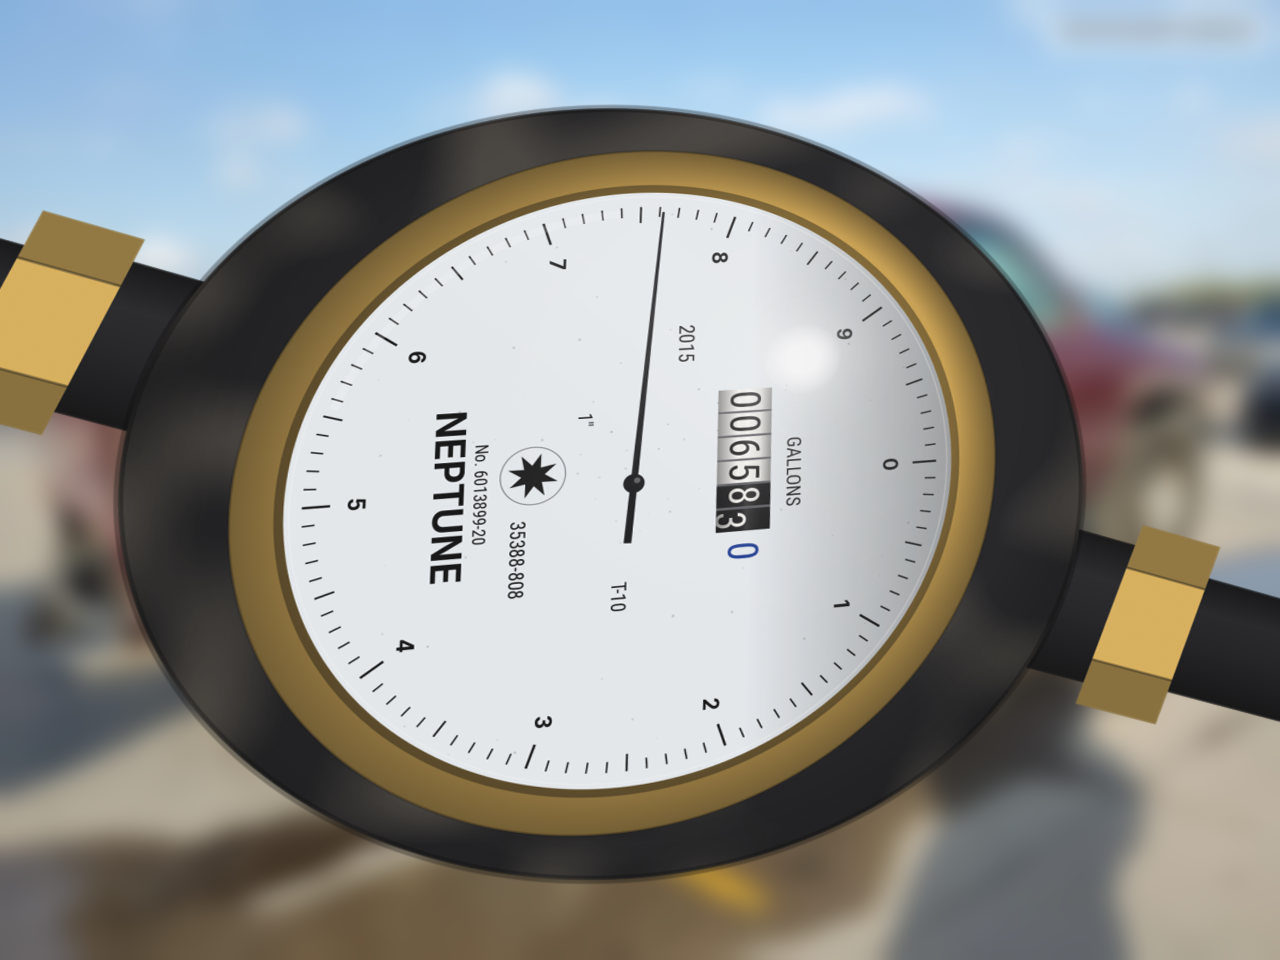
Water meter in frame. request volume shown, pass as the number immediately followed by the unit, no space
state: 65827.6gal
